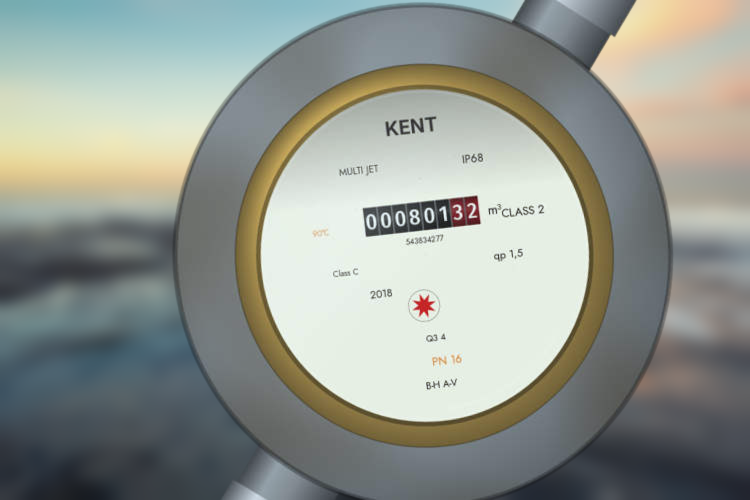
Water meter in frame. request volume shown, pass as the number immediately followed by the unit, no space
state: 801.32m³
